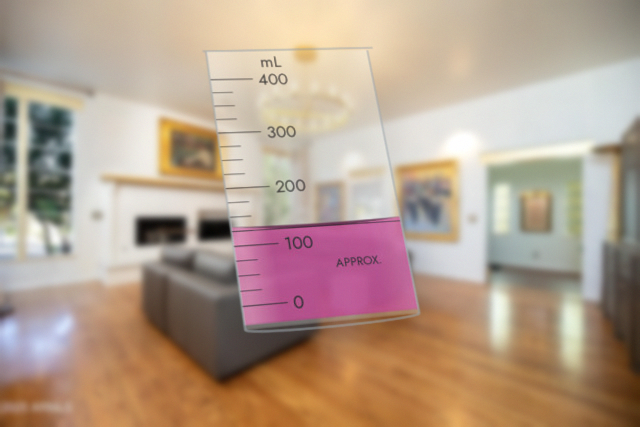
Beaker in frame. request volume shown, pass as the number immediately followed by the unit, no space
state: 125mL
